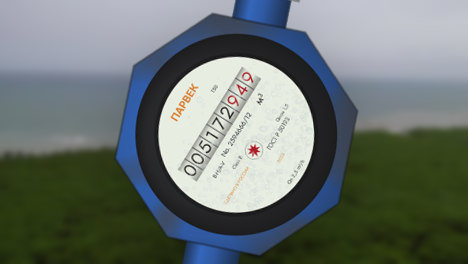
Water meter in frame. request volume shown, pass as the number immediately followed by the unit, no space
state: 5172.949m³
